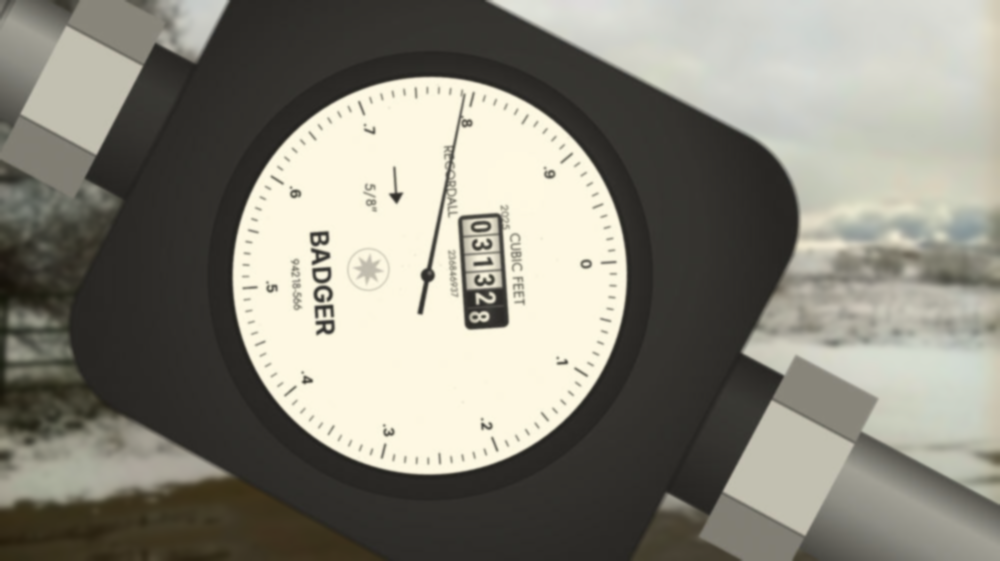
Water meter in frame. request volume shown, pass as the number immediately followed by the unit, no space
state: 31327.79ft³
